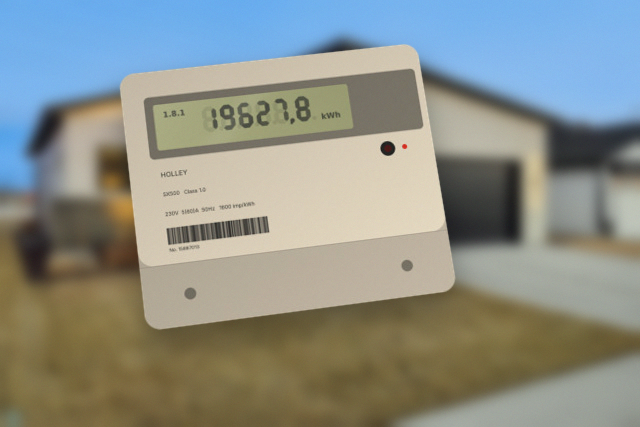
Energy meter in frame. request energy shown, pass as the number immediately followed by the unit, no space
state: 19627.8kWh
